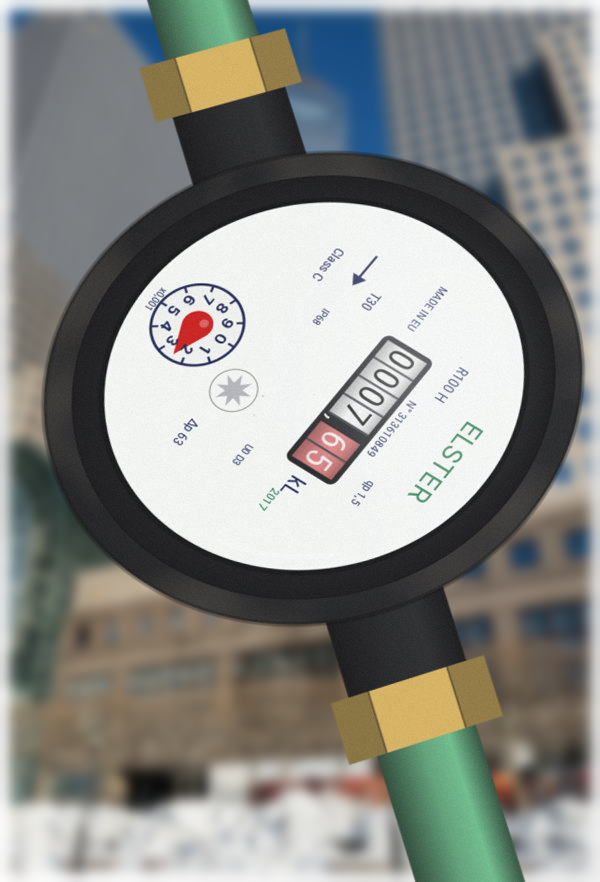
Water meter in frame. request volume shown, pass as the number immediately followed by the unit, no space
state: 7.652kL
